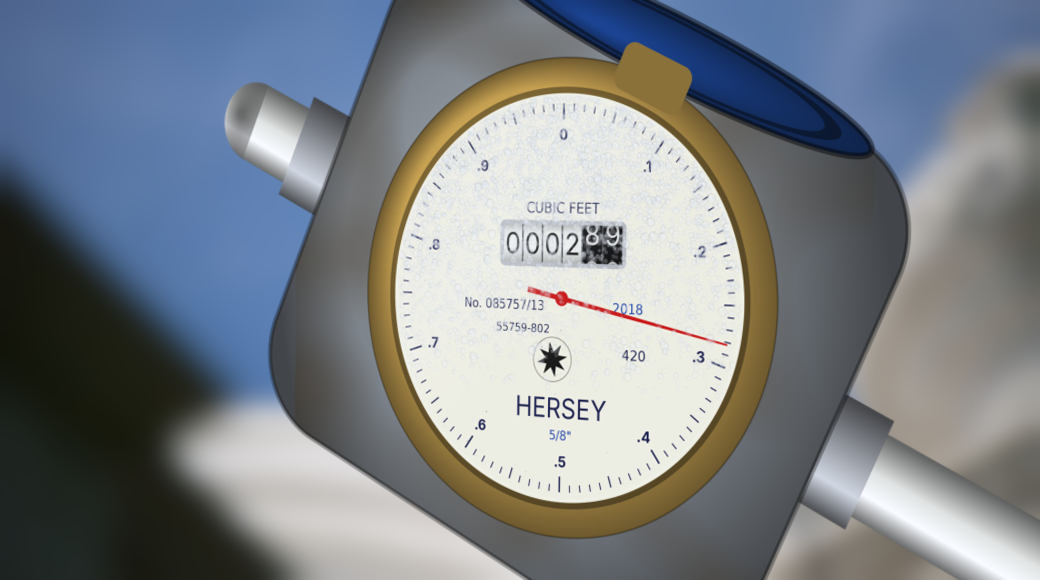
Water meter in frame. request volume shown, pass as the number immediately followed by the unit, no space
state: 289.28ft³
